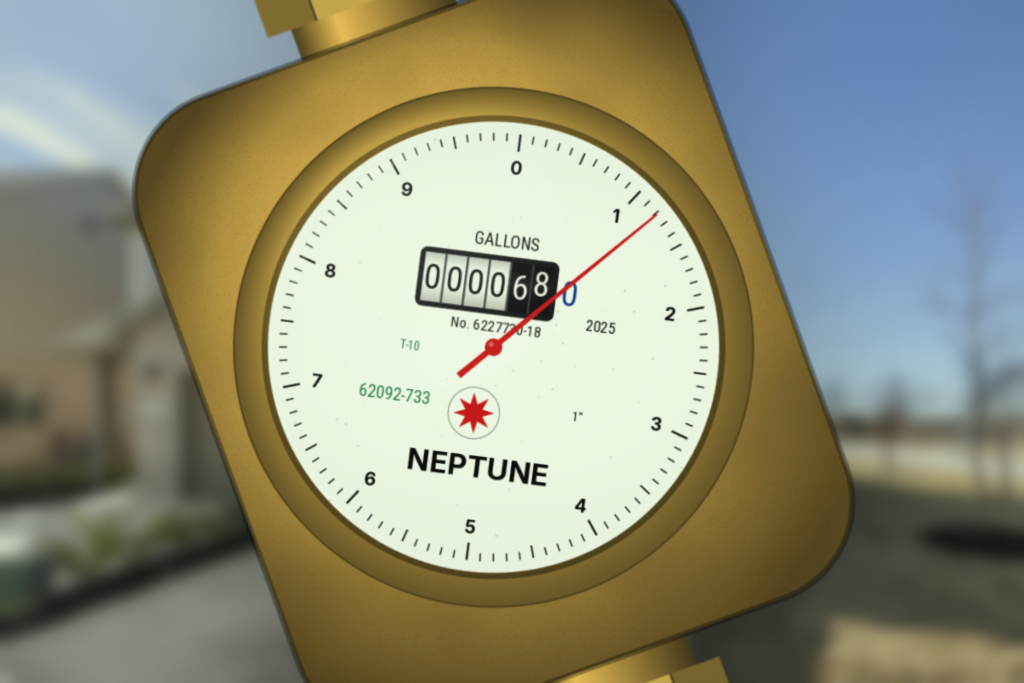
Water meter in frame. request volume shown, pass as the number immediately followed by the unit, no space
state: 681.2gal
